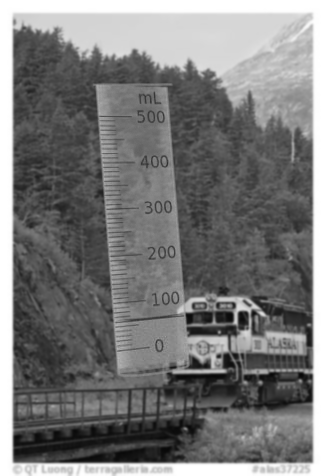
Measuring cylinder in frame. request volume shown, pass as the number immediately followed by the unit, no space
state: 60mL
